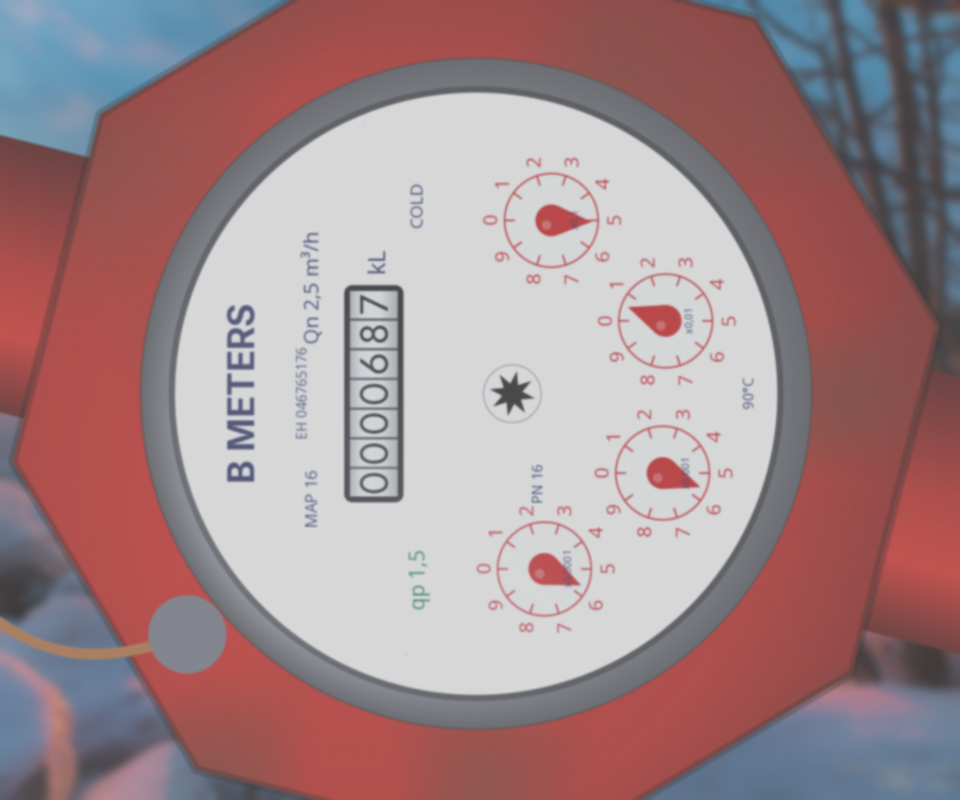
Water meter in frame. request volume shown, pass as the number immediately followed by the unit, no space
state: 687.5055kL
